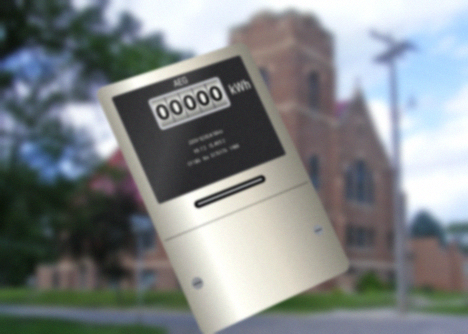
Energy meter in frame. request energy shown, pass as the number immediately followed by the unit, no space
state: 0kWh
